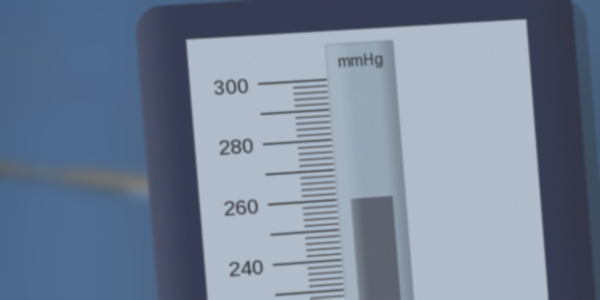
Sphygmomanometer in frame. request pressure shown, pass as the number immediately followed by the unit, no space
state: 260mmHg
